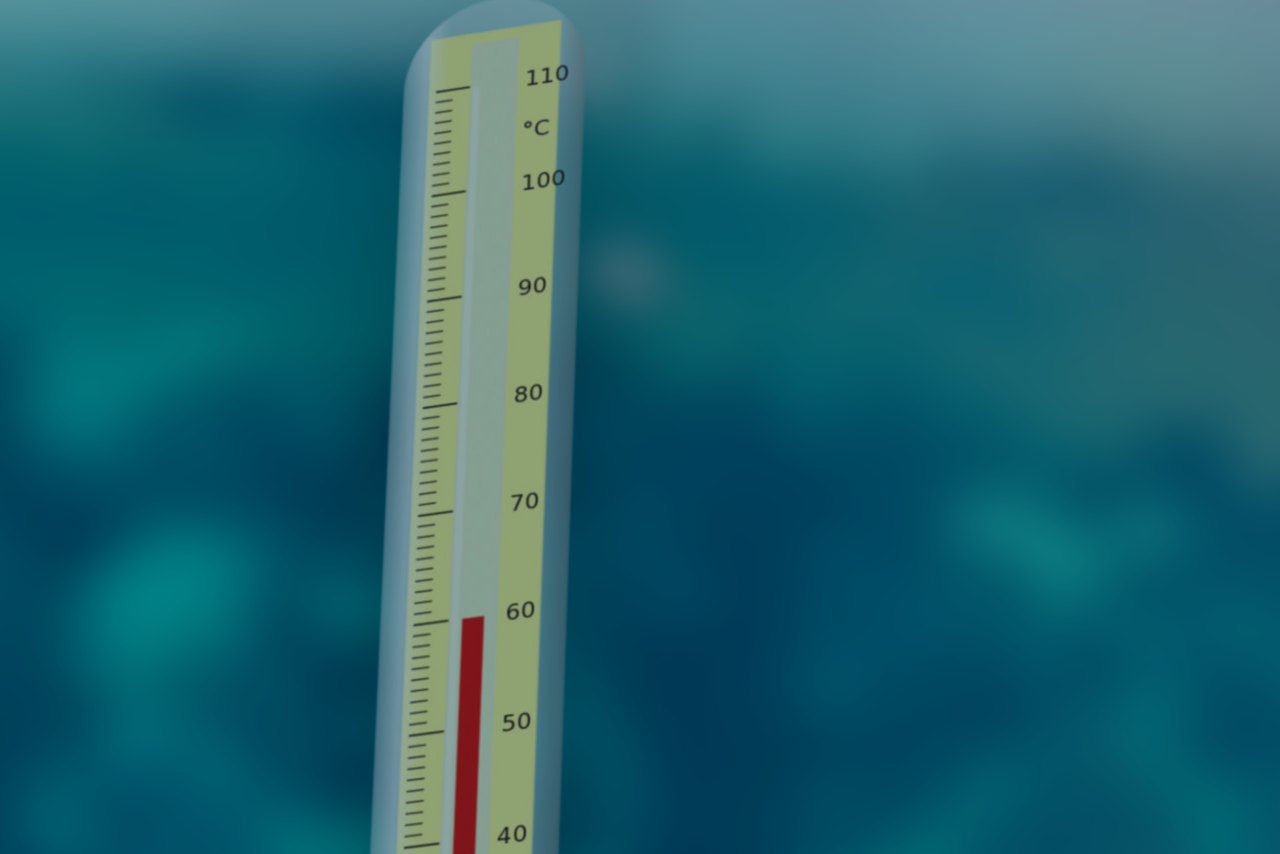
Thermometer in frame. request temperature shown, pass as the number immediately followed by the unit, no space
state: 60°C
